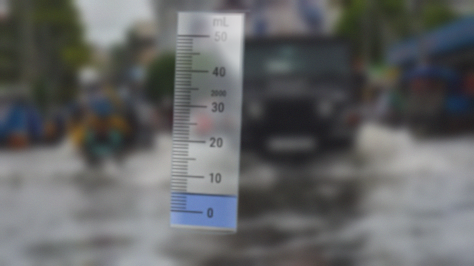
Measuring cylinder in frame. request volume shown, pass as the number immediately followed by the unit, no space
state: 5mL
